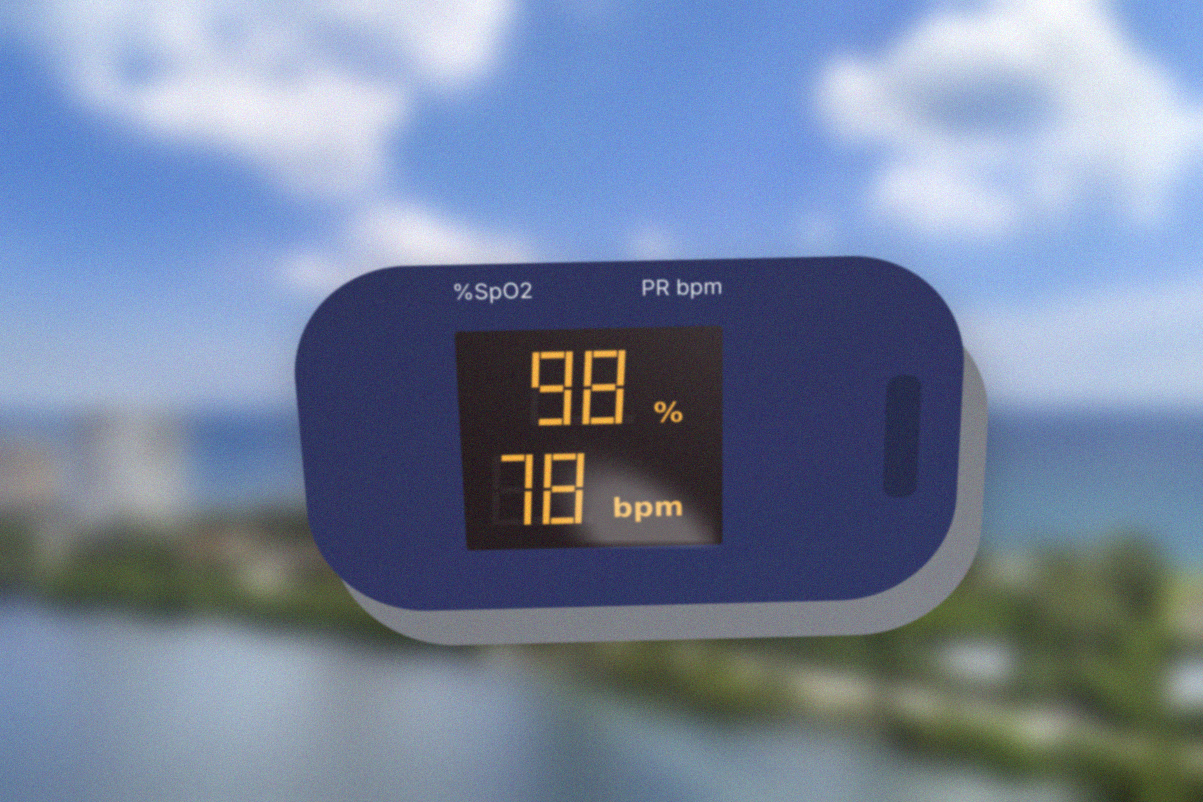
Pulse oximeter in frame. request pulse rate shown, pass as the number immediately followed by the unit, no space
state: 78bpm
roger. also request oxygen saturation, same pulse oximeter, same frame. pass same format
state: 98%
